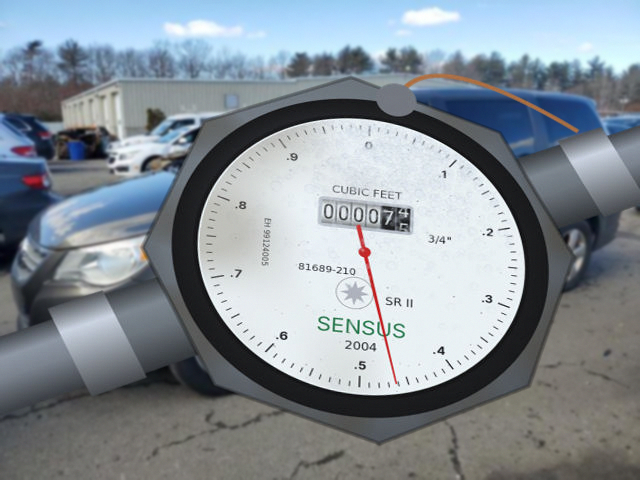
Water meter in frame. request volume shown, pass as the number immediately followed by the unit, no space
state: 74.46ft³
